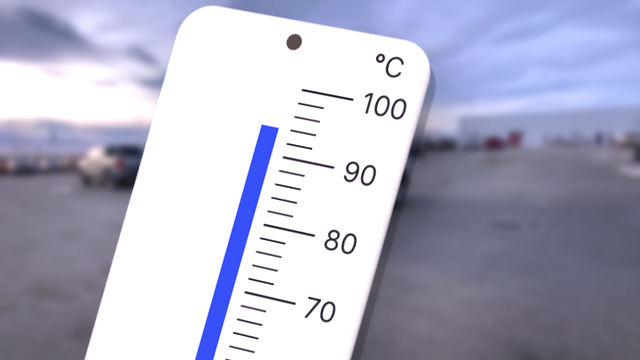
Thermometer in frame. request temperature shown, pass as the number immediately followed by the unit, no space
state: 94°C
